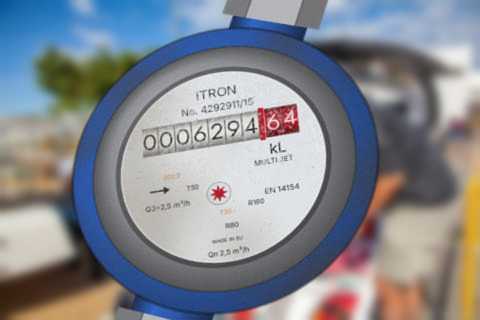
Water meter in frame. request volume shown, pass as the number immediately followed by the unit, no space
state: 6294.64kL
